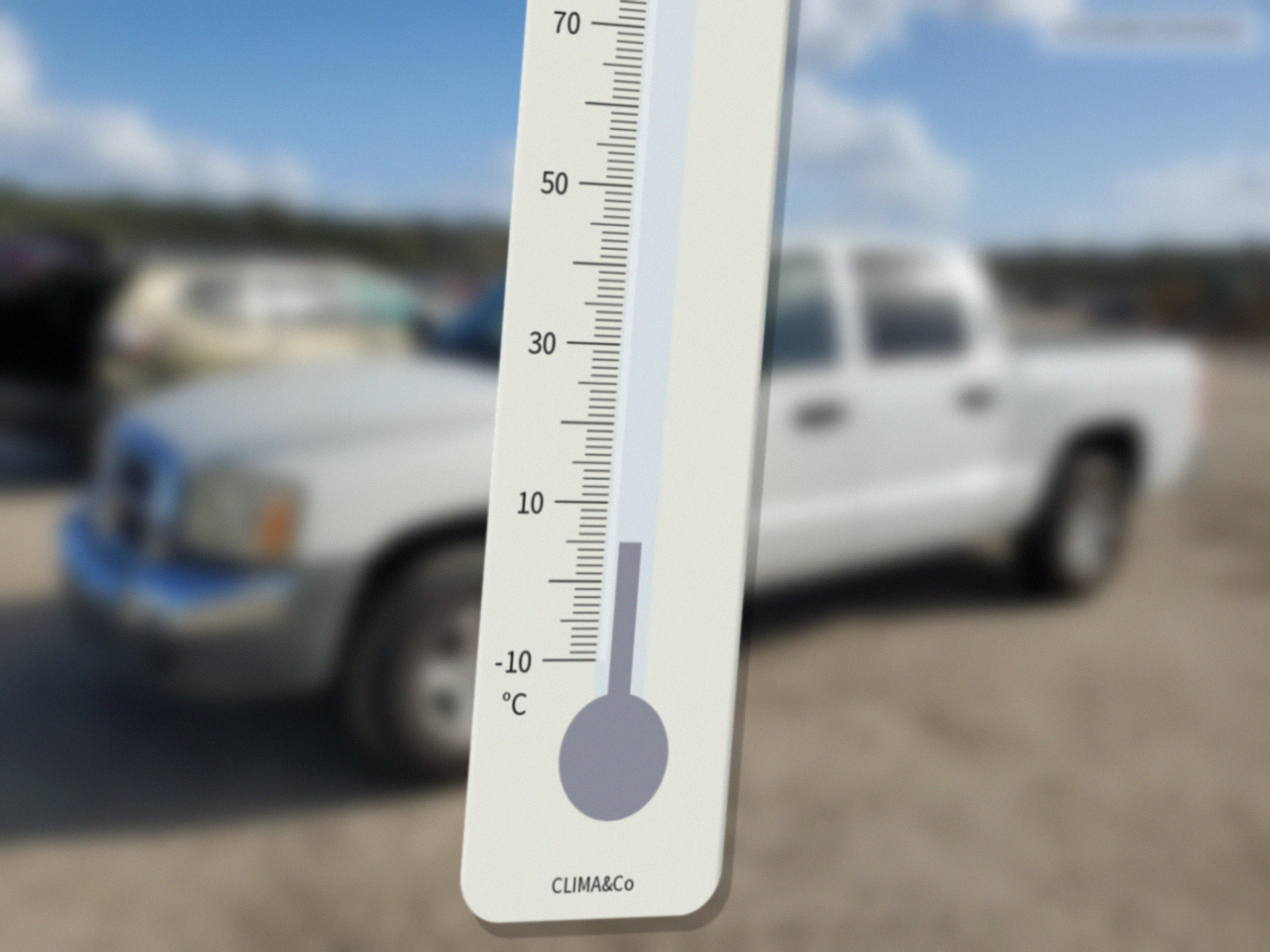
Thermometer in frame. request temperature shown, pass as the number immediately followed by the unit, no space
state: 5°C
